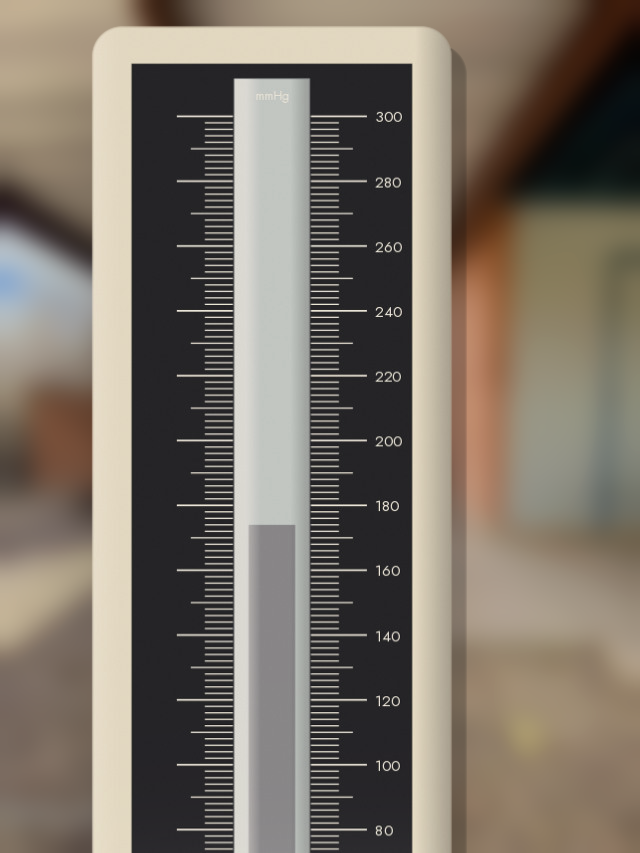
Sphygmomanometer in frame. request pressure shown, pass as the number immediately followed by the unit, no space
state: 174mmHg
